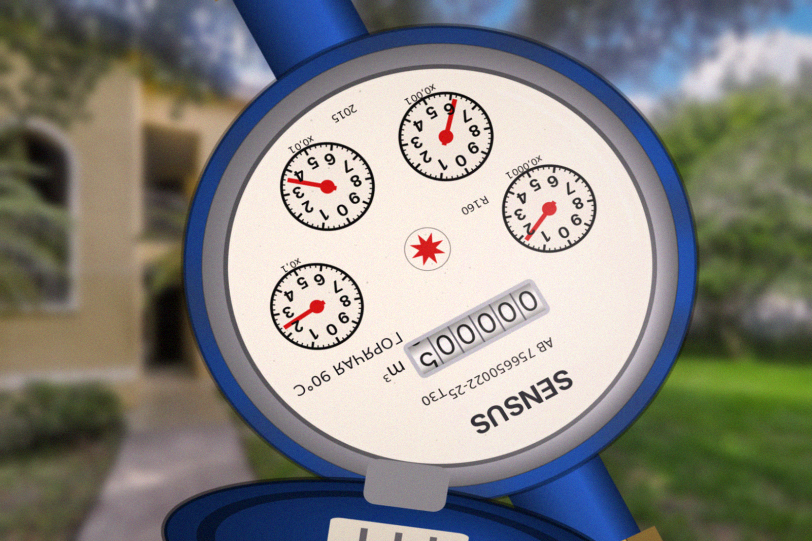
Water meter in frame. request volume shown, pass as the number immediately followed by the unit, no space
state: 5.2361m³
